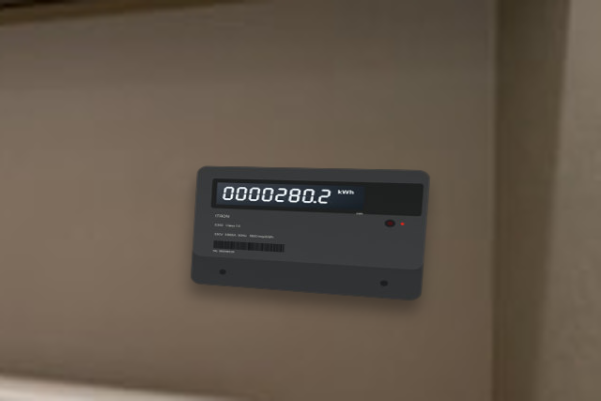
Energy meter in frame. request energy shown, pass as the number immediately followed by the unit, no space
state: 280.2kWh
